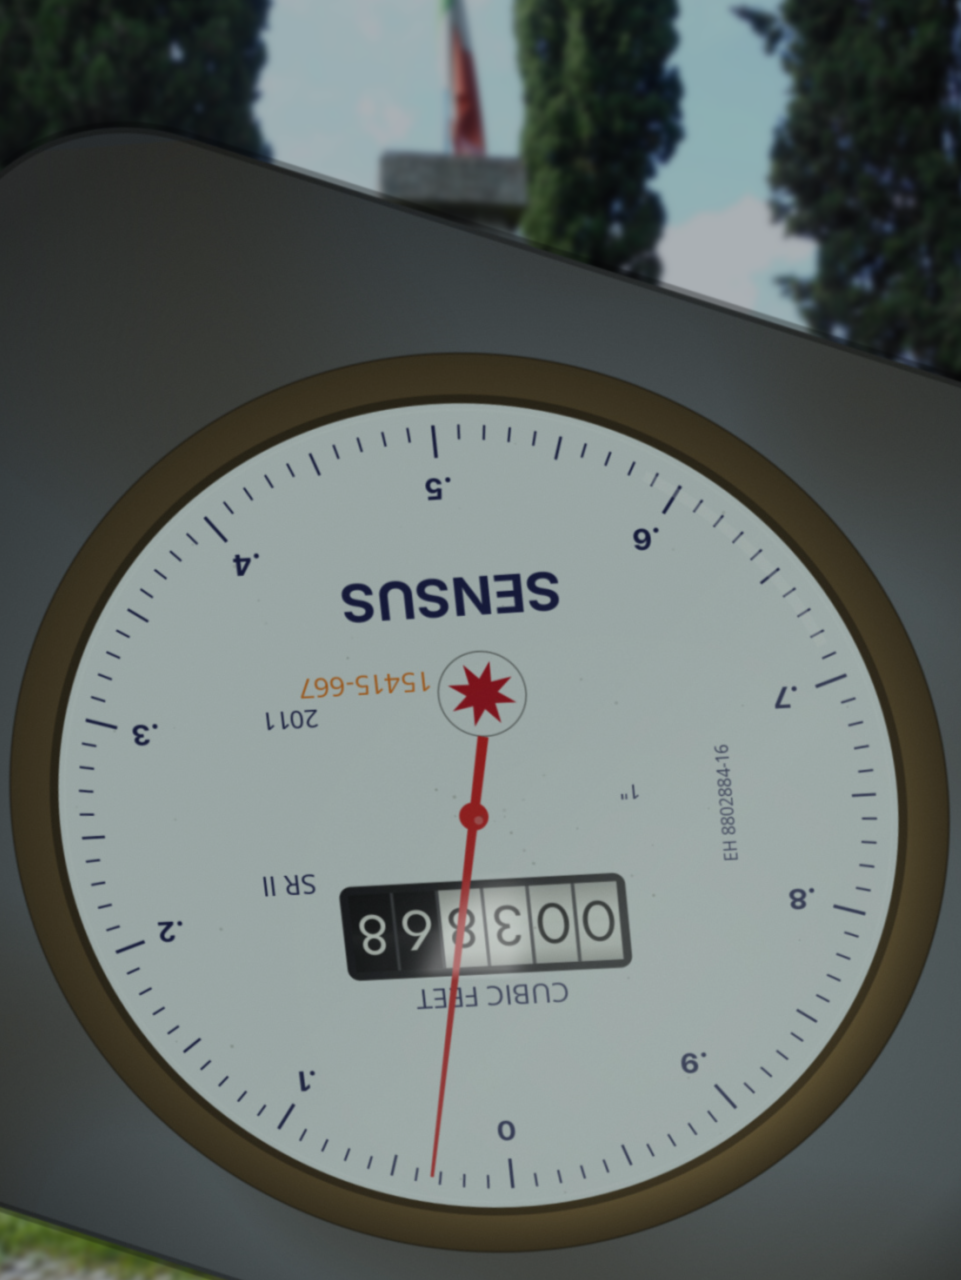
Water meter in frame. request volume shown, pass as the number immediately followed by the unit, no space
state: 3868.03ft³
